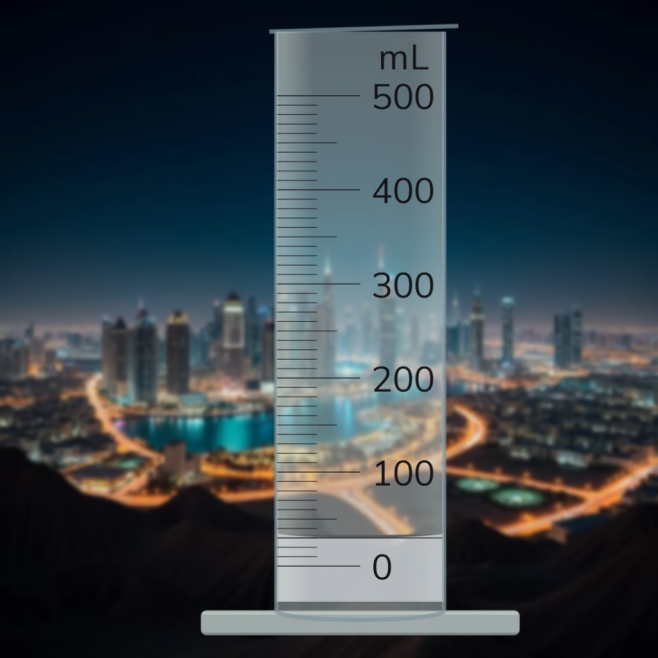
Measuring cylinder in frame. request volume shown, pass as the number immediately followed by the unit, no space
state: 30mL
